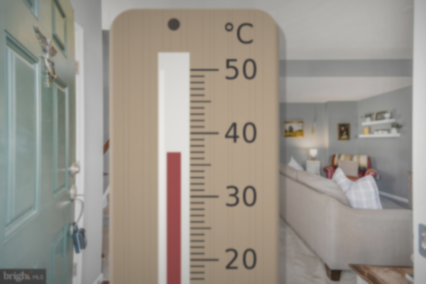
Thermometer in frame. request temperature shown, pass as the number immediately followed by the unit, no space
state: 37°C
